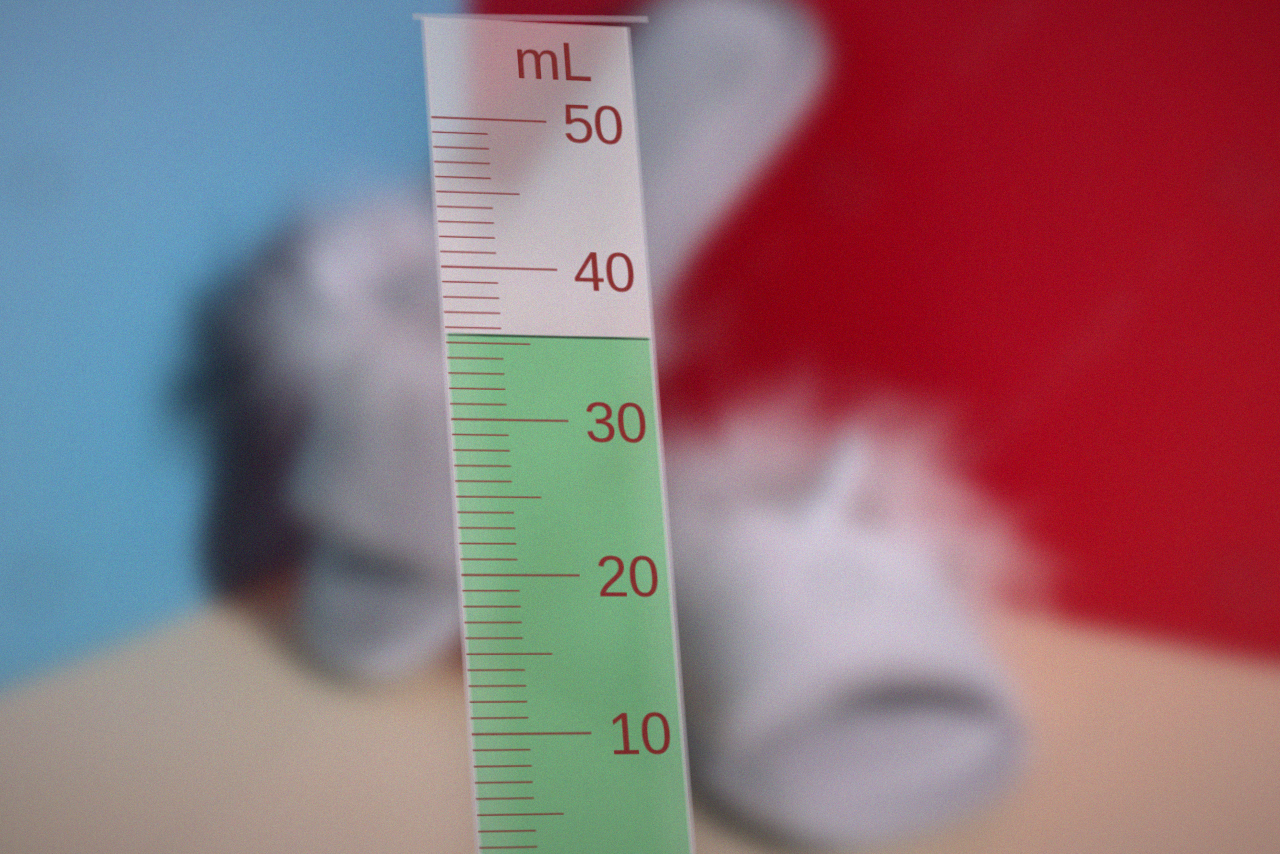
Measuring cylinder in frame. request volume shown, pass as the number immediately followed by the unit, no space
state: 35.5mL
